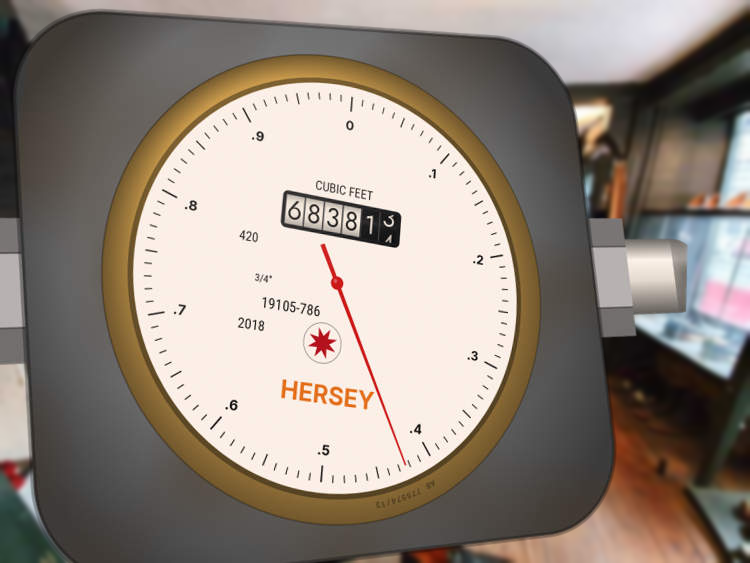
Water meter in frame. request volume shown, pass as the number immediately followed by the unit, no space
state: 683813.42ft³
